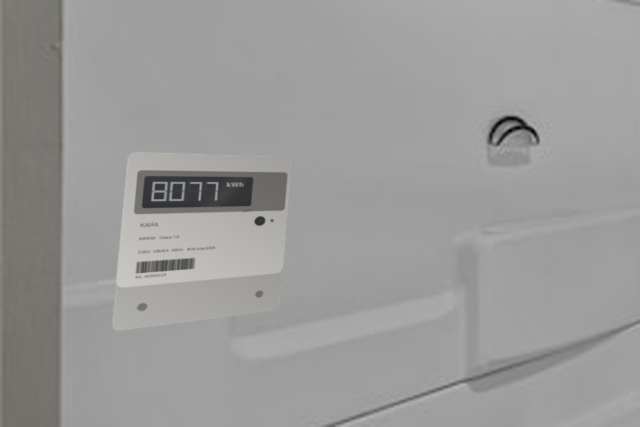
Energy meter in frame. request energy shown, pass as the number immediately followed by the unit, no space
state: 8077kWh
